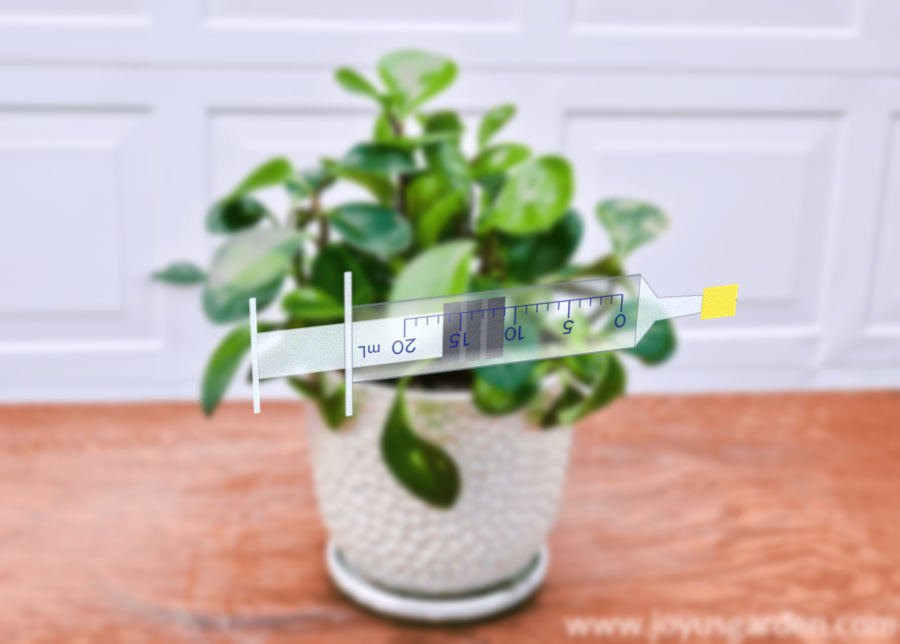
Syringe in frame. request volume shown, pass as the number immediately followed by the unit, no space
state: 11mL
